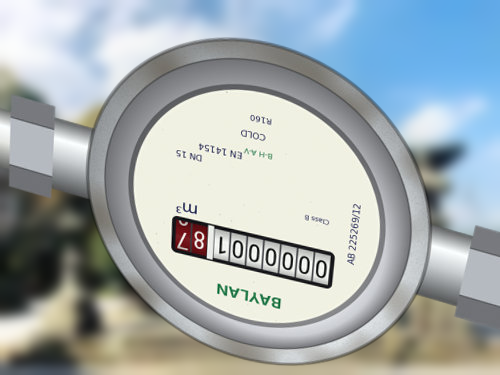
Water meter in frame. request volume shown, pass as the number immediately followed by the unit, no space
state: 1.87m³
